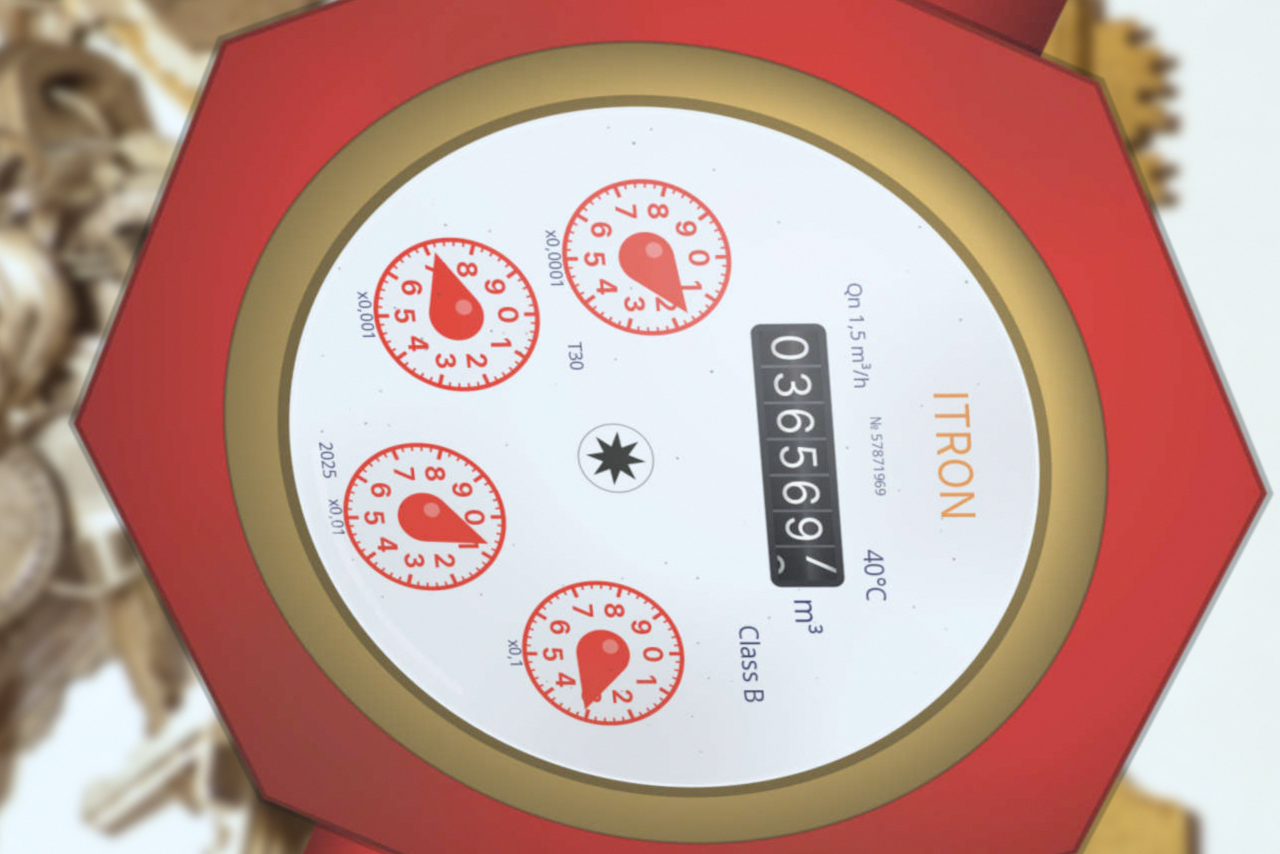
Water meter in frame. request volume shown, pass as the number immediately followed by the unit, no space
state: 365697.3071m³
